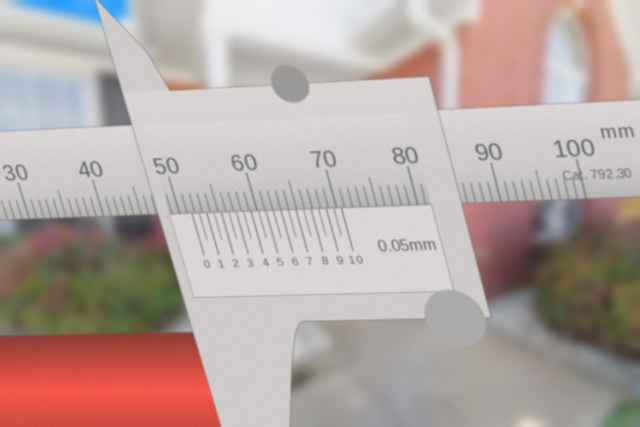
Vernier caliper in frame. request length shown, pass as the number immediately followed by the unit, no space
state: 51.6mm
